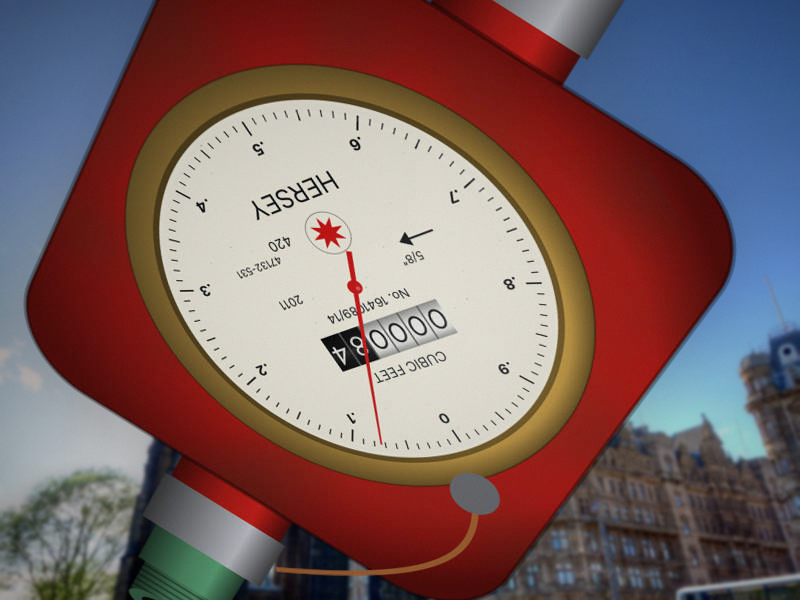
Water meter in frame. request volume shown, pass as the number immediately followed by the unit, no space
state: 84.07ft³
